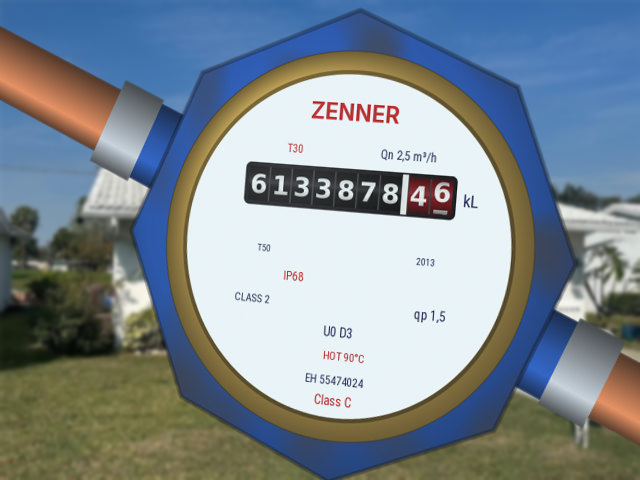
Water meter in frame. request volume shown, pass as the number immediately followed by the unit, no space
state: 6133878.46kL
